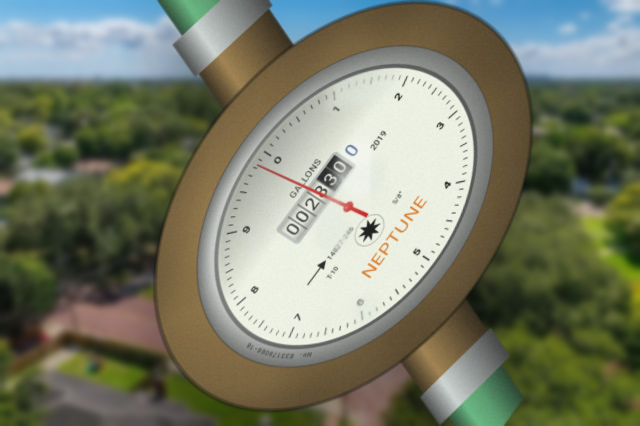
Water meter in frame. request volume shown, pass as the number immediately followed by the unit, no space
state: 28299.8gal
